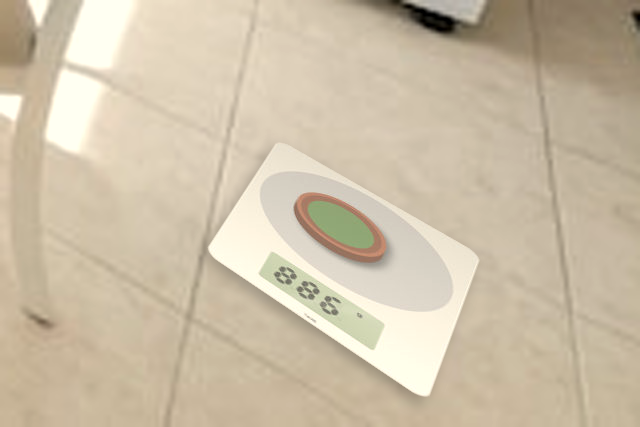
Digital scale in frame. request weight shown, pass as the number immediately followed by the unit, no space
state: 886g
